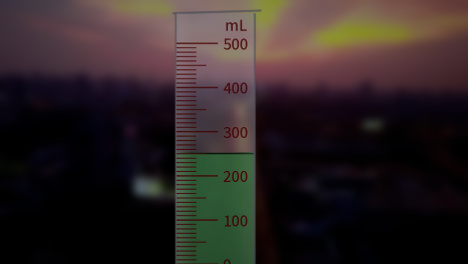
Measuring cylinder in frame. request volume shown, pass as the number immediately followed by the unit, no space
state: 250mL
